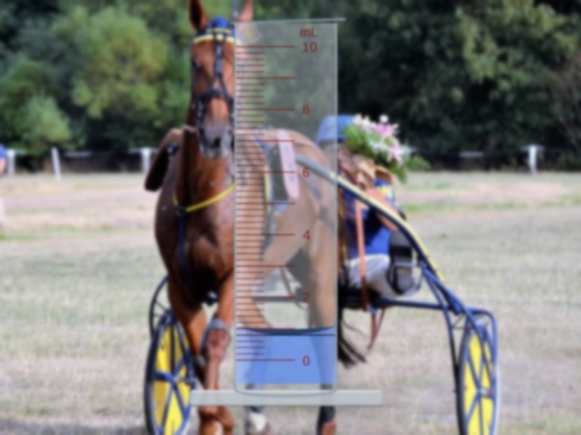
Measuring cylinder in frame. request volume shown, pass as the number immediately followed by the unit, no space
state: 0.8mL
